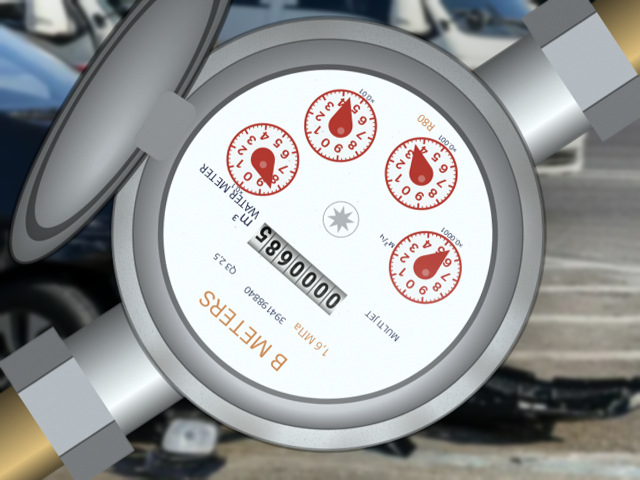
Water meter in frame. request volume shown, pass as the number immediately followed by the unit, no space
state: 684.8435m³
